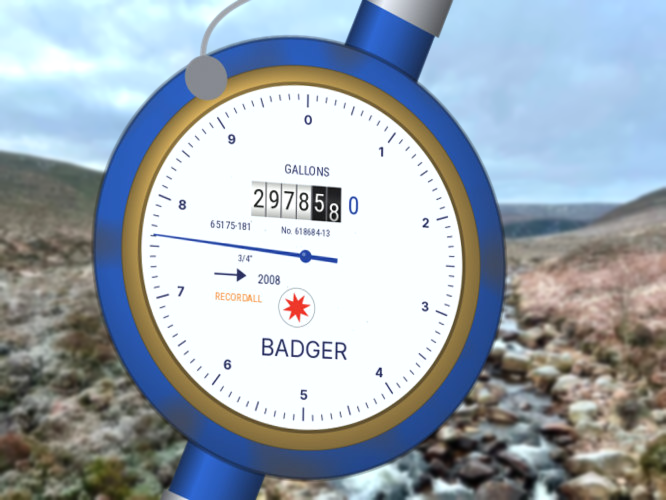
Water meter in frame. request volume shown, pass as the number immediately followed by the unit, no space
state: 2978577.6gal
